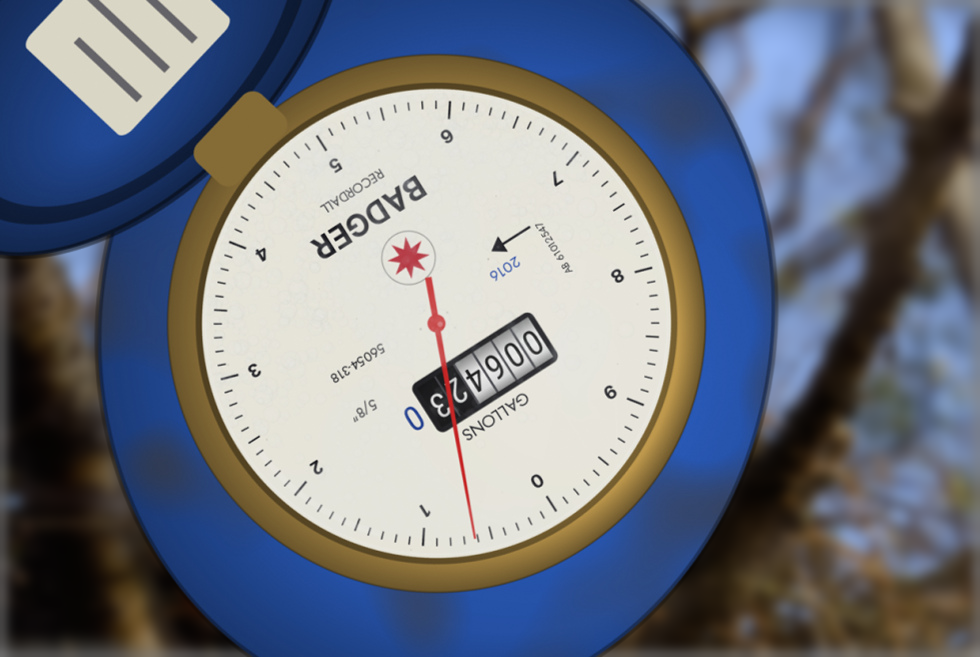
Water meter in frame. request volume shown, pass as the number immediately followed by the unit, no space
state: 64230.6gal
